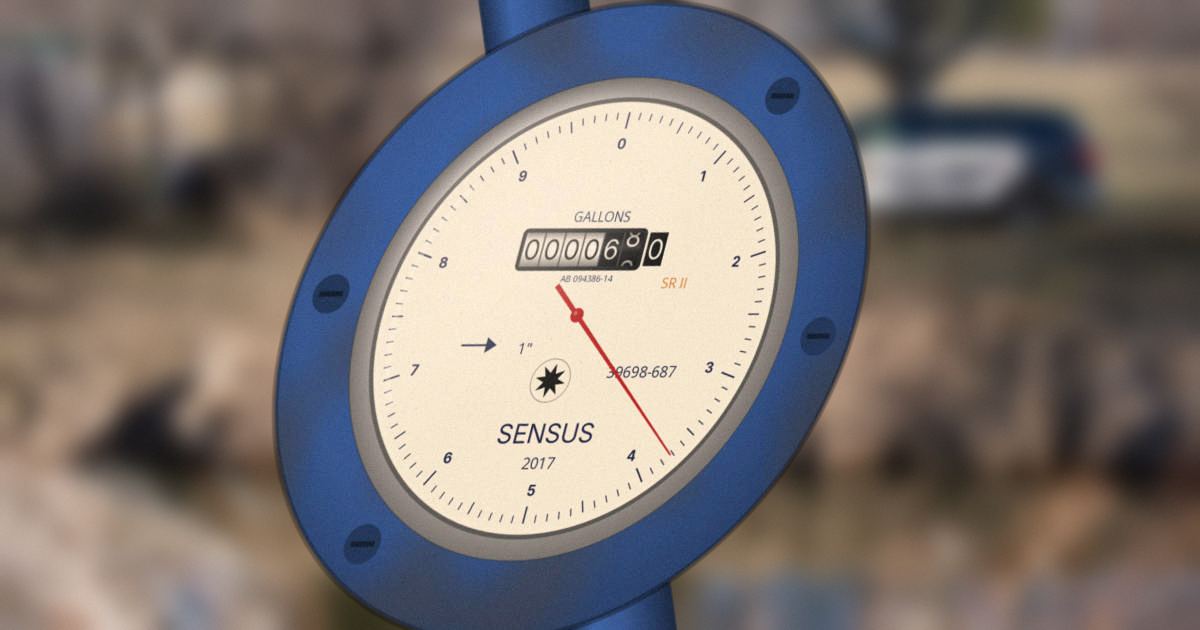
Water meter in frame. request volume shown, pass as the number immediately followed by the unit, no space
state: 683.7gal
